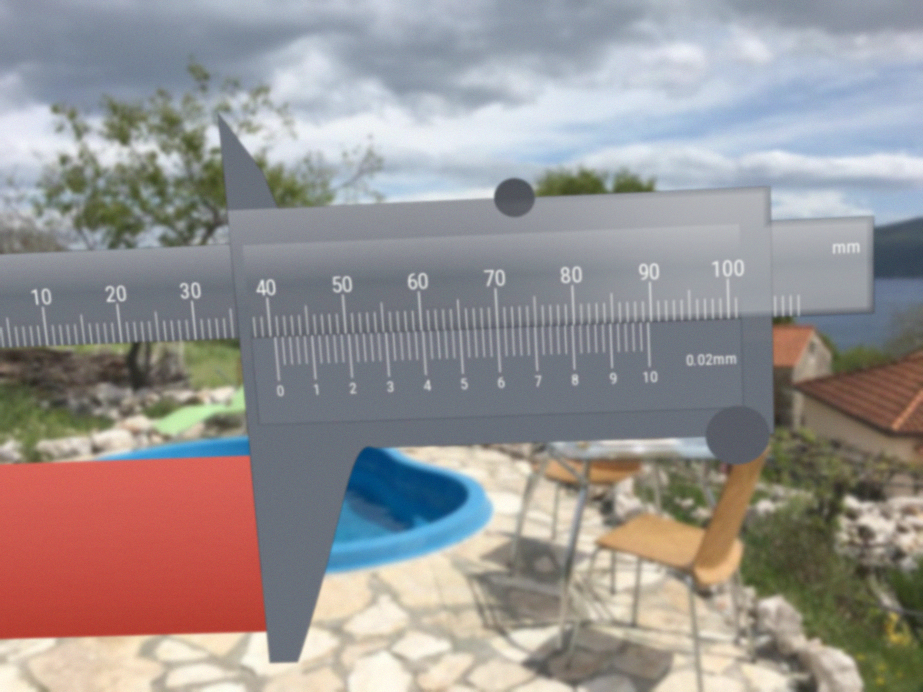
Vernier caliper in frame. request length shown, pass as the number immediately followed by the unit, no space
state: 40.6mm
